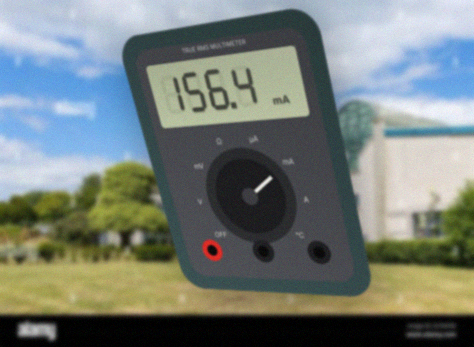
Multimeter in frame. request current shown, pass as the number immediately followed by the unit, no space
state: 156.4mA
